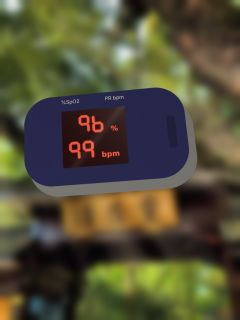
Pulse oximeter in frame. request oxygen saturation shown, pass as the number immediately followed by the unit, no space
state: 96%
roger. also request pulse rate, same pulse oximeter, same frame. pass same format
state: 99bpm
